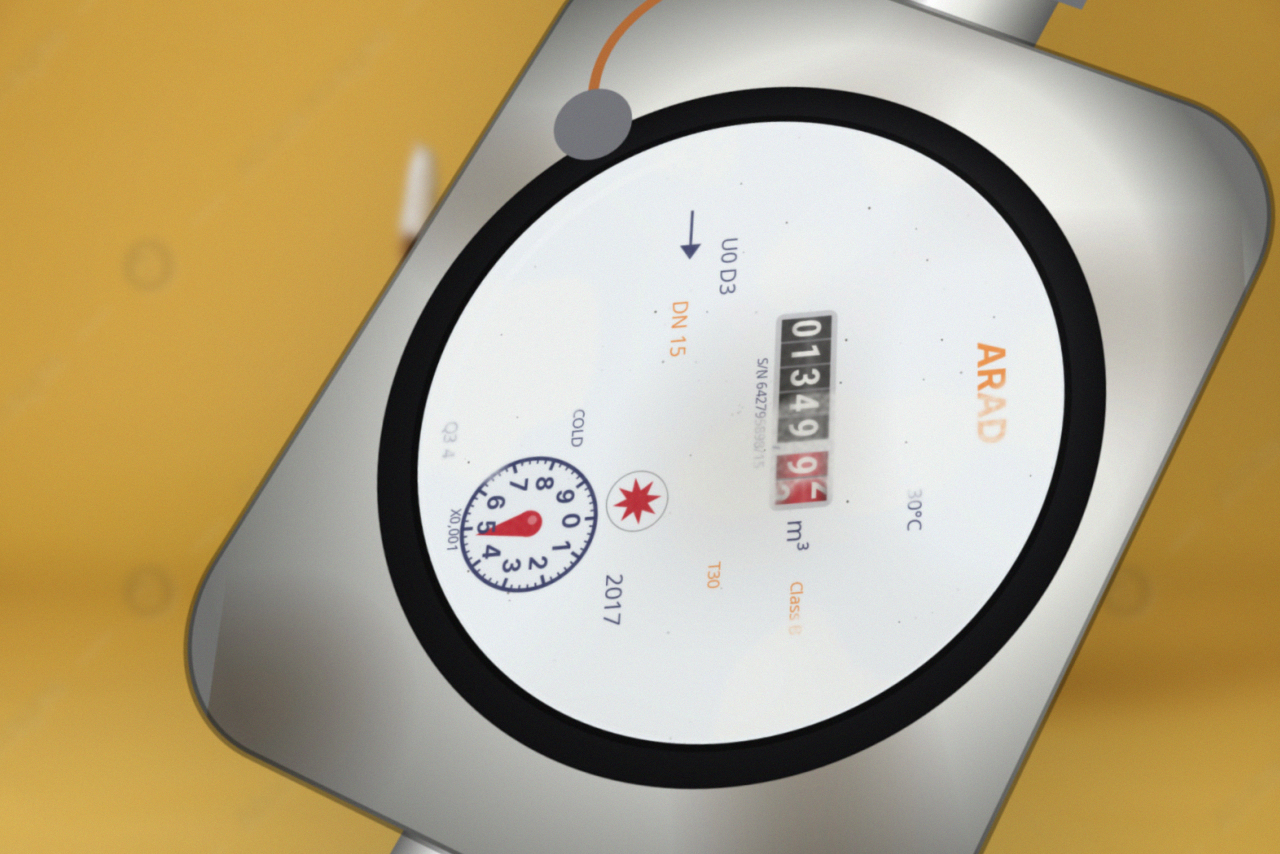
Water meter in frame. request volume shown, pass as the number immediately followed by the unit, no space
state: 1349.924m³
